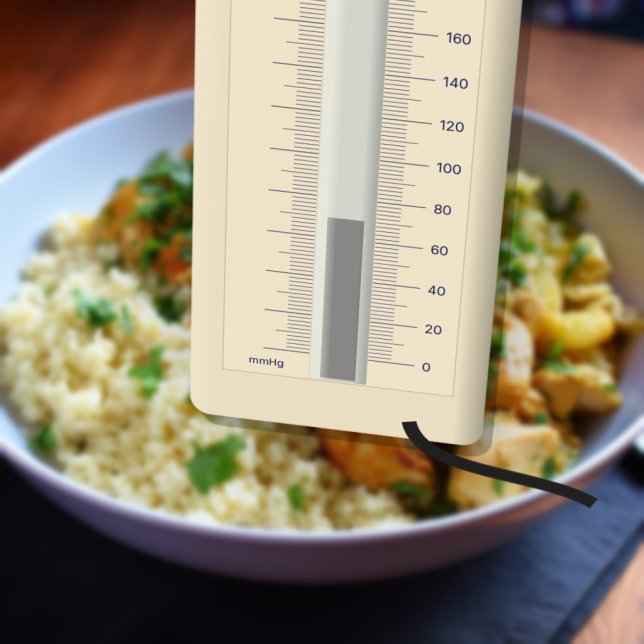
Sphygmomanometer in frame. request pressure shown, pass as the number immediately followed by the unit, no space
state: 70mmHg
